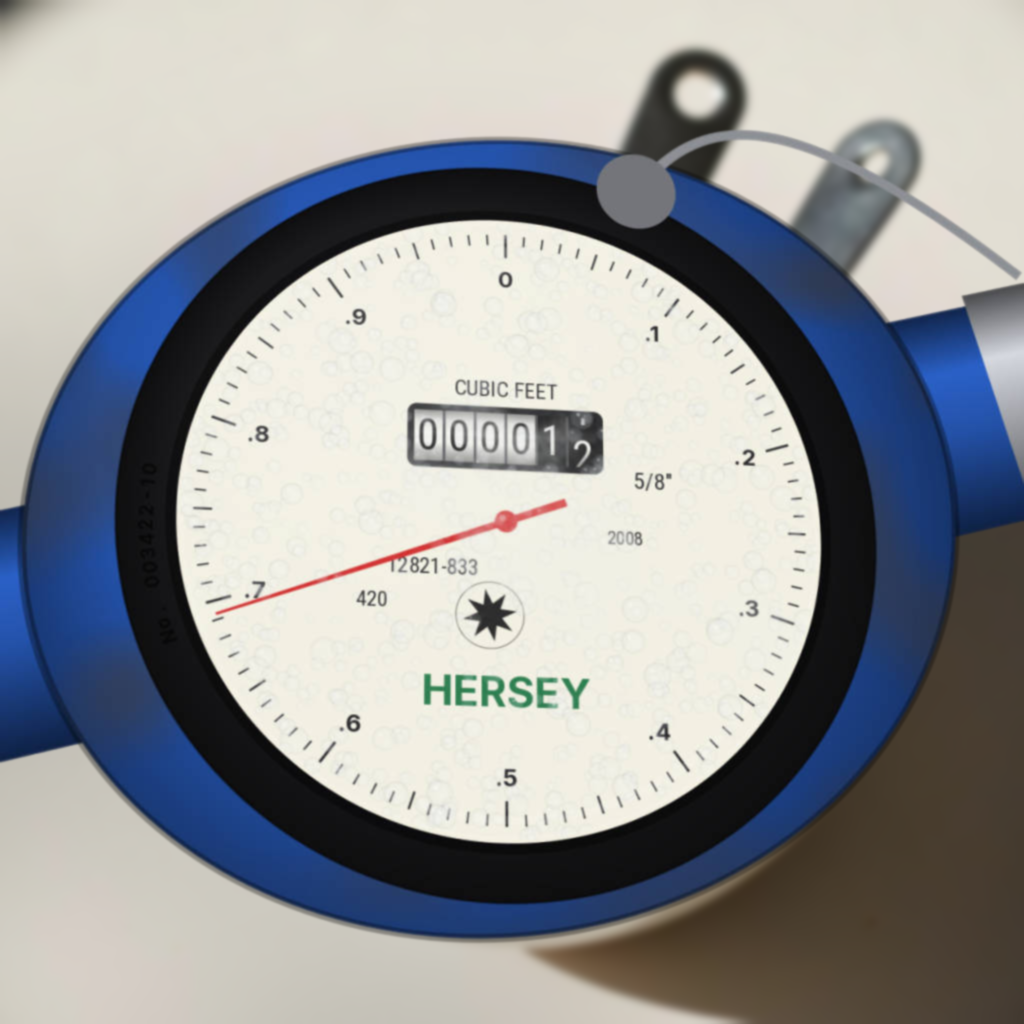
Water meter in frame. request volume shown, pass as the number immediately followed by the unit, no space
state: 11.69ft³
